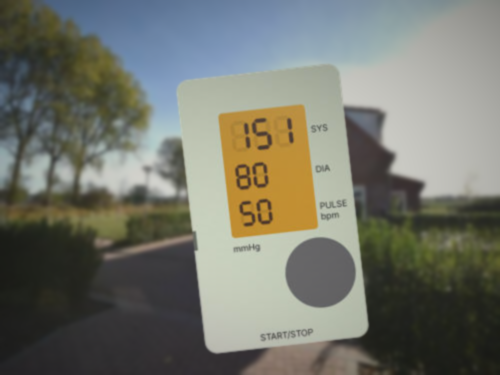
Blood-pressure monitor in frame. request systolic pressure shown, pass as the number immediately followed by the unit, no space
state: 151mmHg
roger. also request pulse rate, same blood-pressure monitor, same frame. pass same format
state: 50bpm
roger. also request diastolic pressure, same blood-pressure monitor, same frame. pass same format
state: 80mmHg
